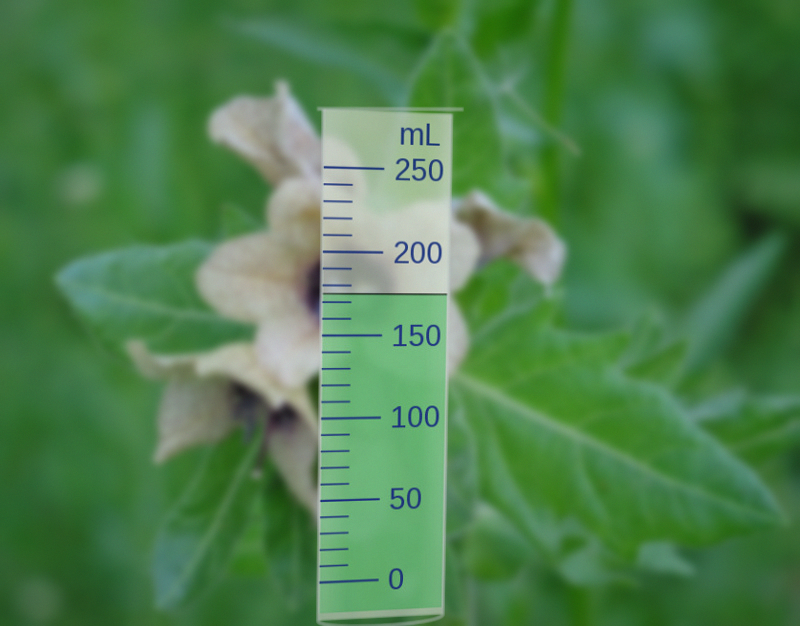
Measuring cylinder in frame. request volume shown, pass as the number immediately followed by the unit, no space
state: 175mL
